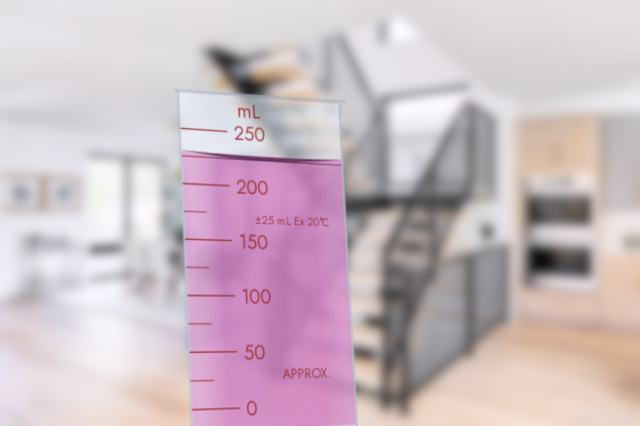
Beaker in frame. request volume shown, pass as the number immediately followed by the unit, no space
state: 225mL
